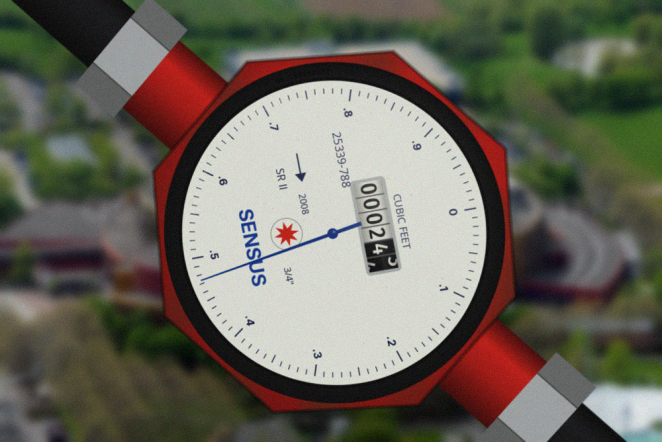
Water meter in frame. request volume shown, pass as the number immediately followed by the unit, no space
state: 243.47ft³
